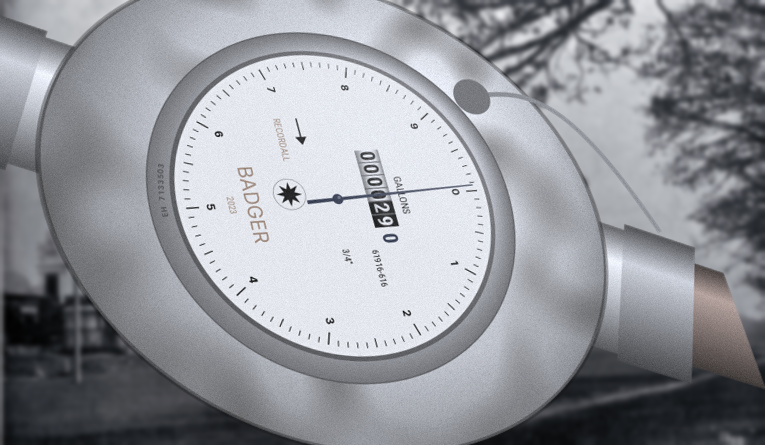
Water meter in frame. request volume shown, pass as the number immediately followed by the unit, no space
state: 289.9gal
